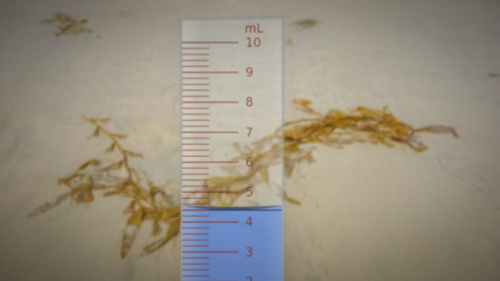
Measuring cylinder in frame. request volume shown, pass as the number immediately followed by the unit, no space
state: 4.4mL
